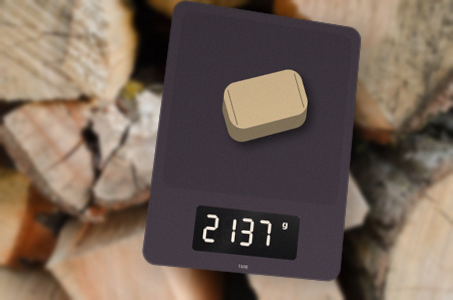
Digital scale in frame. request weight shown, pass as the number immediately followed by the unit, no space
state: 2137g
